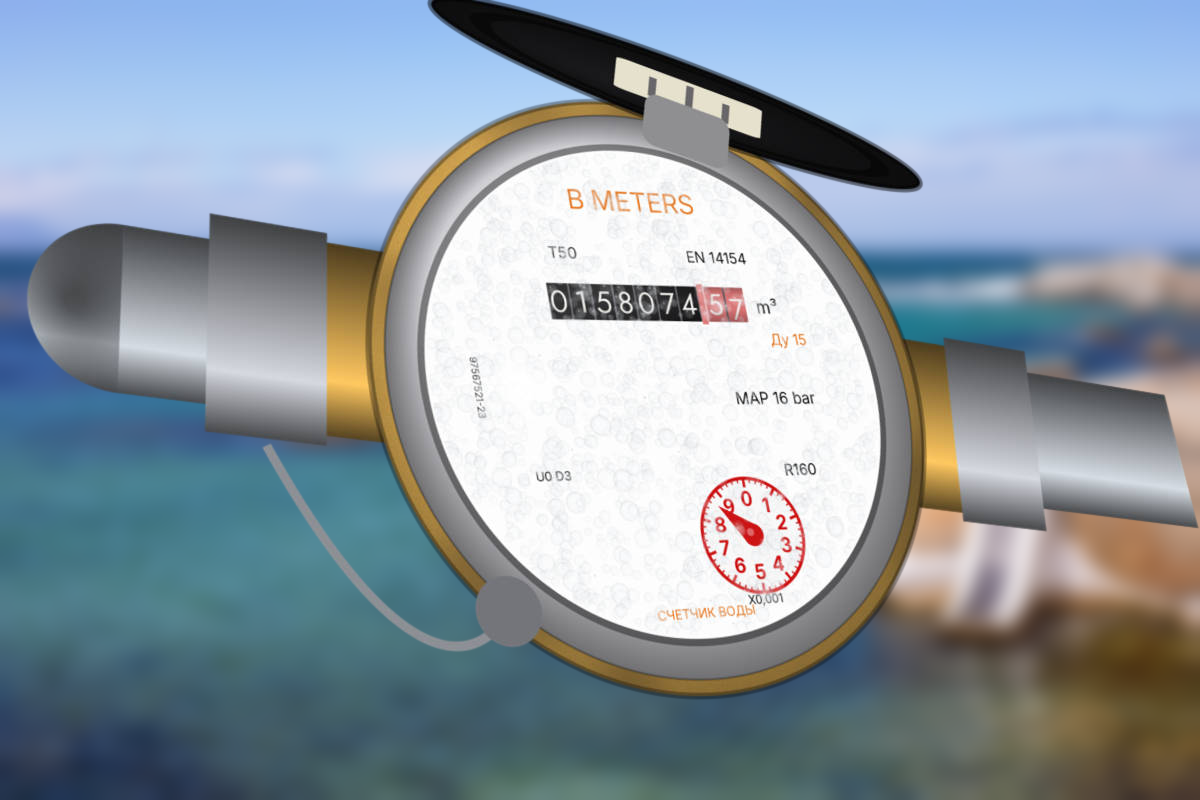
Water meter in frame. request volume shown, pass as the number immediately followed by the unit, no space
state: 158074.568m³
